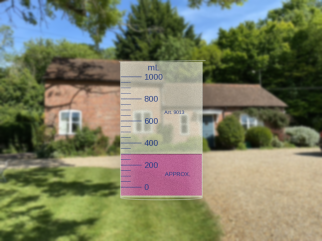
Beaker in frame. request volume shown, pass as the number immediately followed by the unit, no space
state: 300mL
